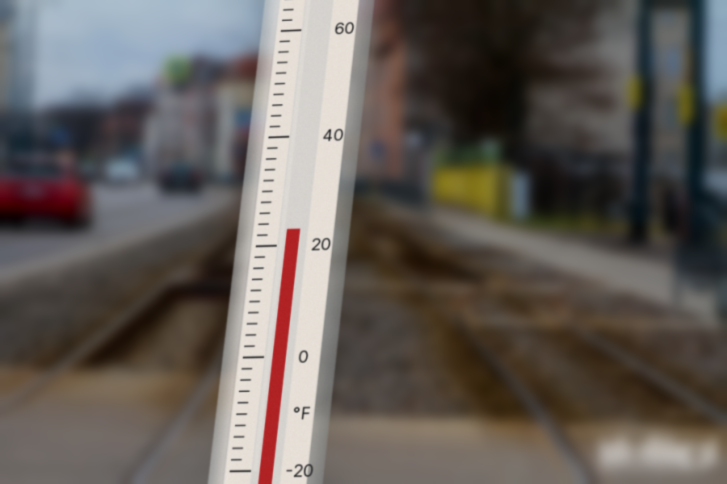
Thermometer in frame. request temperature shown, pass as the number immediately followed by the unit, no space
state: 23°F
